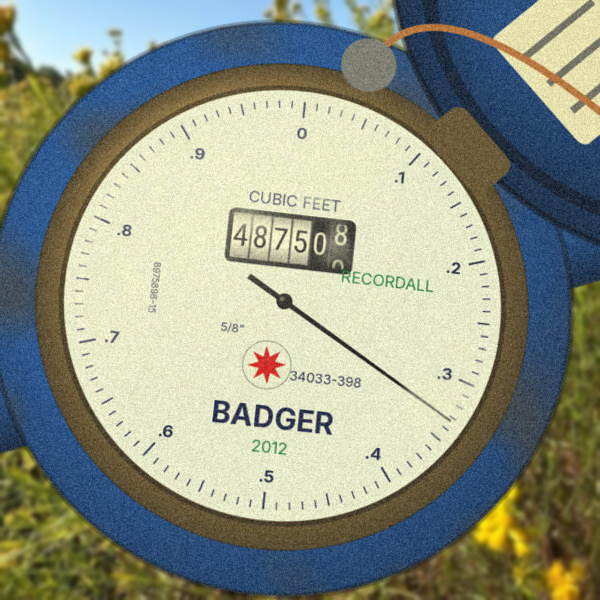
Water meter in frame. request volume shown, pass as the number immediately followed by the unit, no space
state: 487508.33ft³
